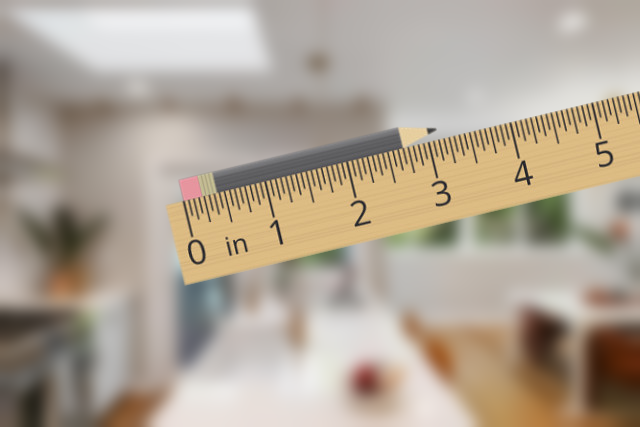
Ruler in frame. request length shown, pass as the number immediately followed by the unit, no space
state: 3.125in
